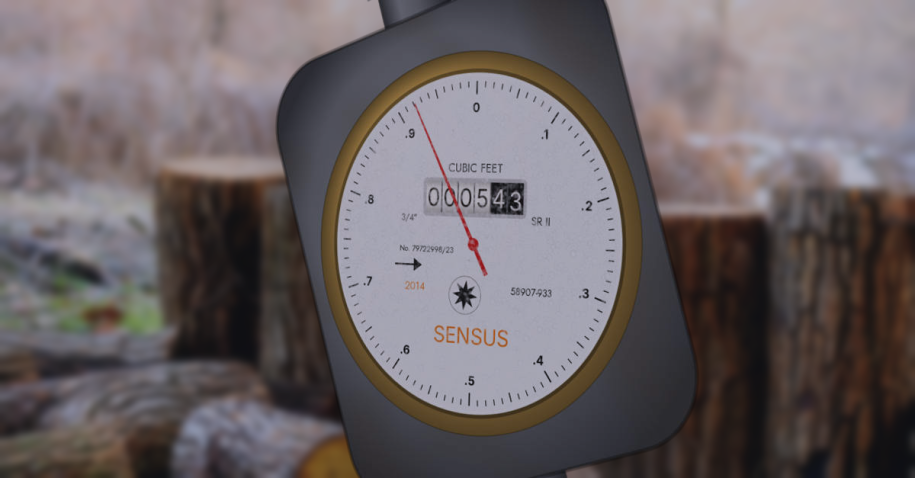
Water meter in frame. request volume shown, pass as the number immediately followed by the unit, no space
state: 542.92ft³
